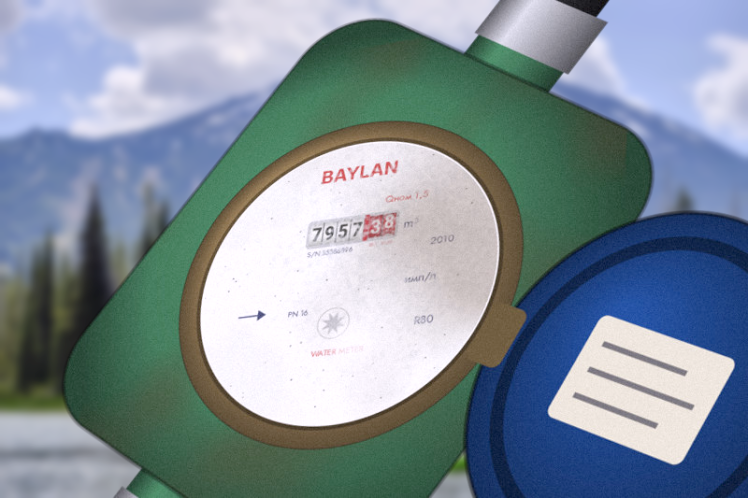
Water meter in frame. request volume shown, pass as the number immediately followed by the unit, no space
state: 7957.38m³
